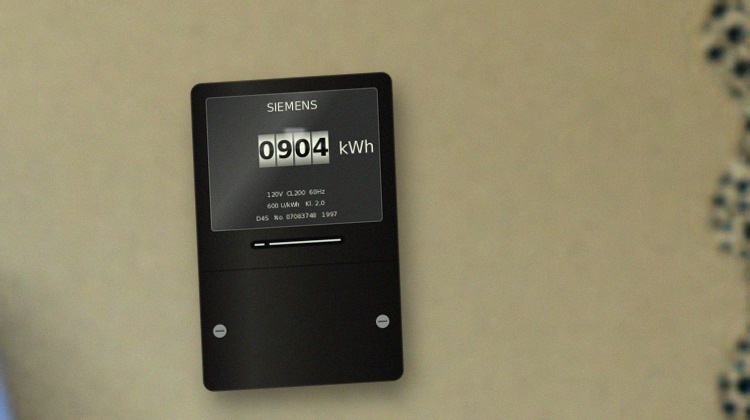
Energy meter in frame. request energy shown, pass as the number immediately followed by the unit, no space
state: 904kWh
